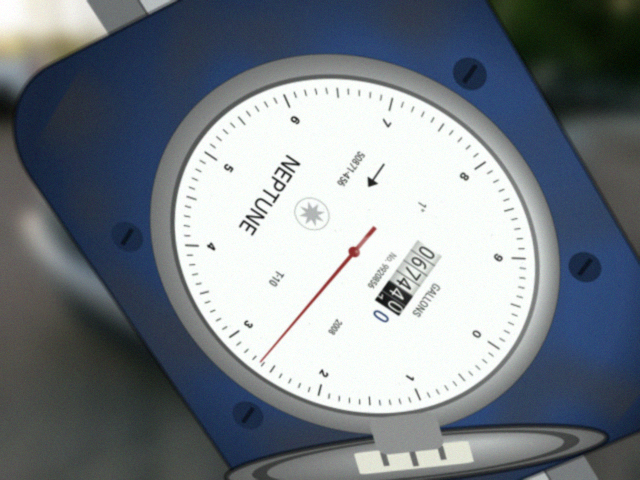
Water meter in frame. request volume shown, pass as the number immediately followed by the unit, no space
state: 674402.6gal
